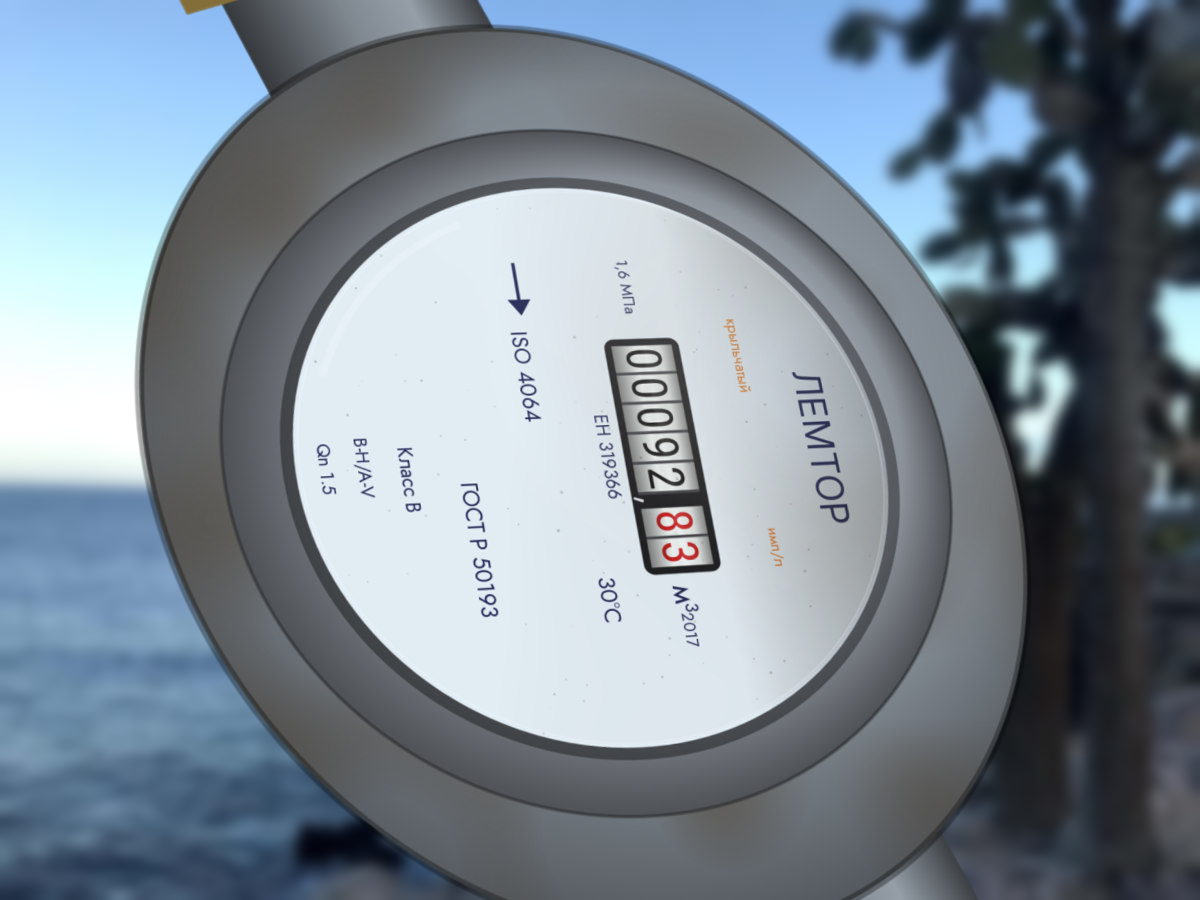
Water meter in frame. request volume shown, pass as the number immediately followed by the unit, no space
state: 92.83m³
